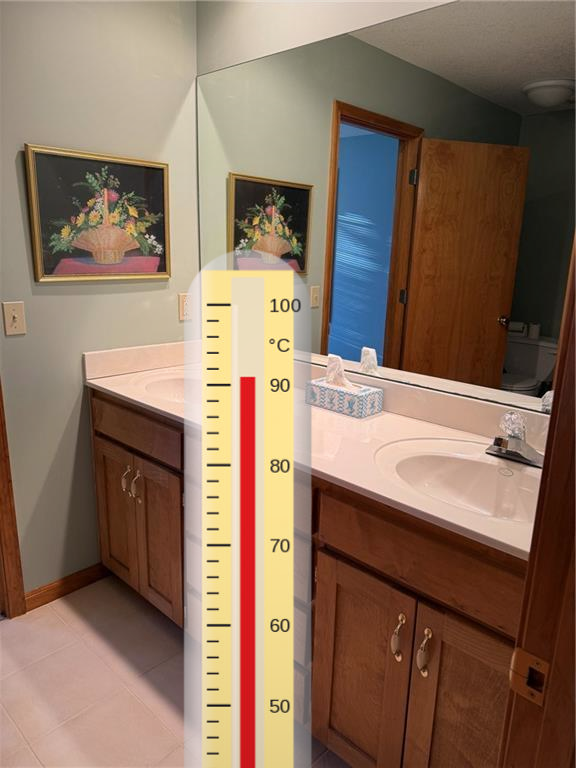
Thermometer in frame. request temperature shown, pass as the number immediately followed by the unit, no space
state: 91°C
